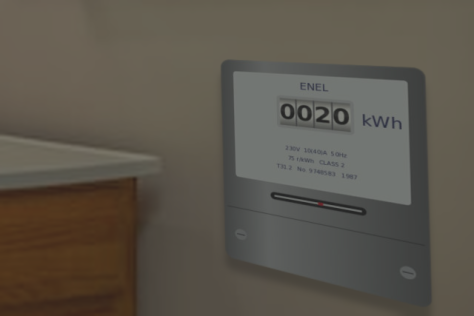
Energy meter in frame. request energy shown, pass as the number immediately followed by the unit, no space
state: 20kWh
